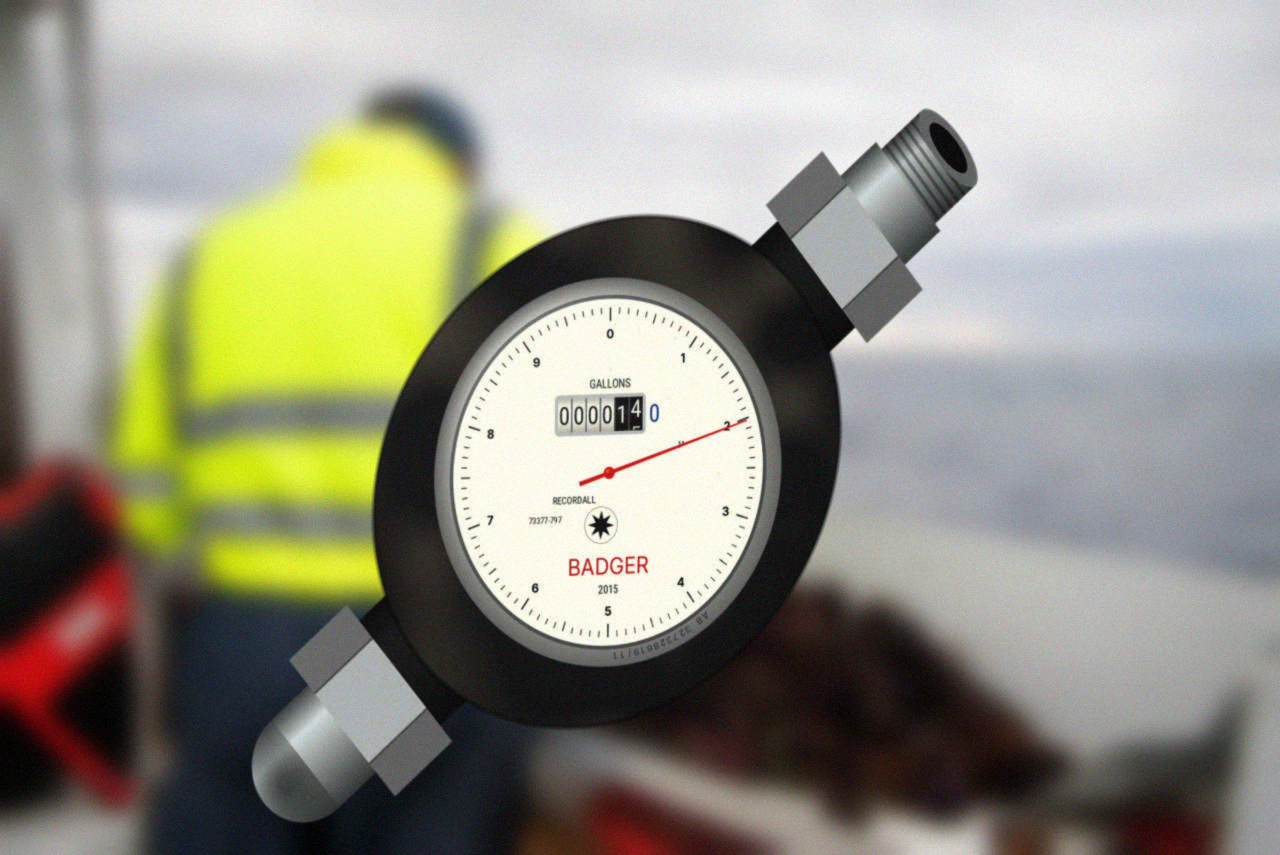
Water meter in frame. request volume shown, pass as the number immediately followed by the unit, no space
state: 142.0gal
